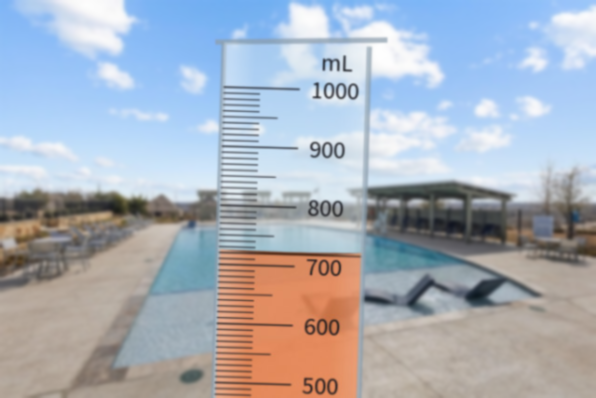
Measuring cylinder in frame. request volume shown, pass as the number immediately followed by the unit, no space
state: 720mL
